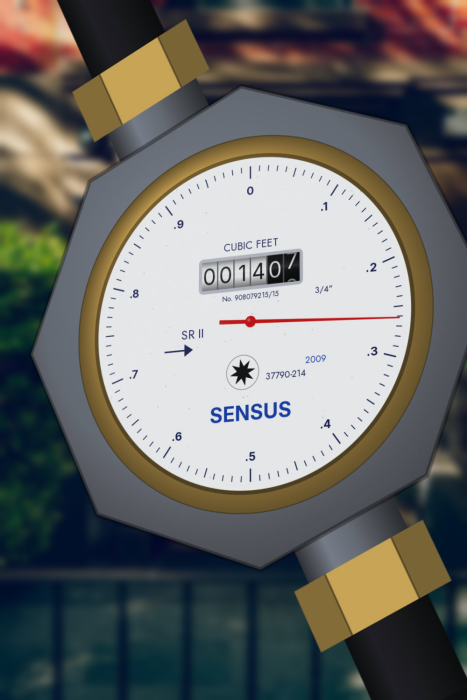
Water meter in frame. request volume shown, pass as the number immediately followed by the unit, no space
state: 1407.26ft³
